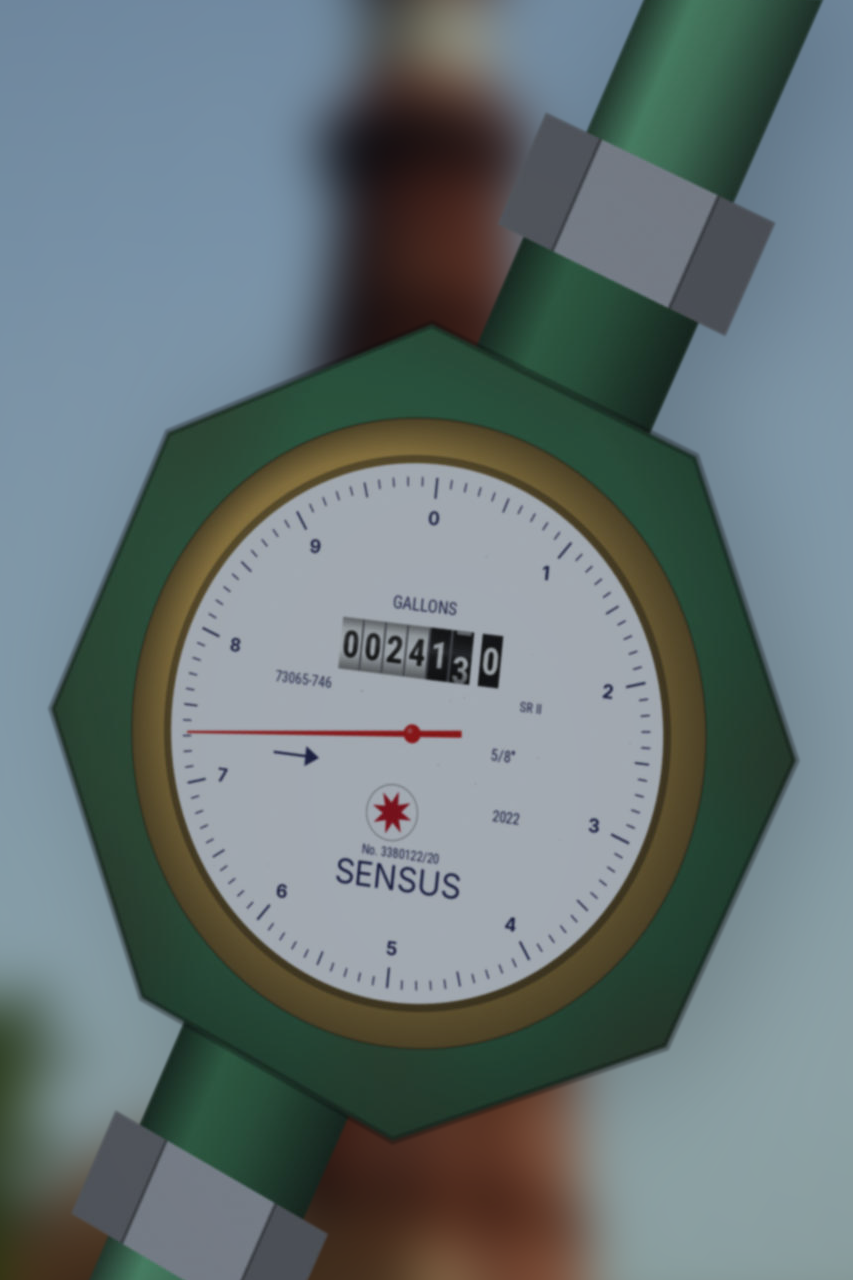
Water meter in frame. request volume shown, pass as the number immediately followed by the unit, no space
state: 24127.3gal
